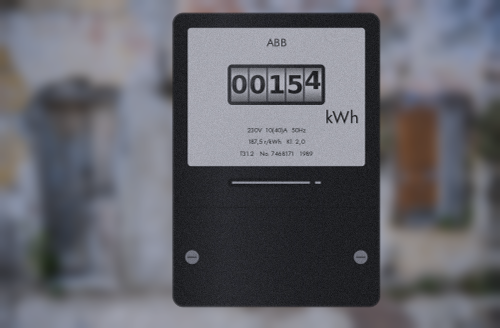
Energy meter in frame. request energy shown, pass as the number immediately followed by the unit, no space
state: 154kWh
